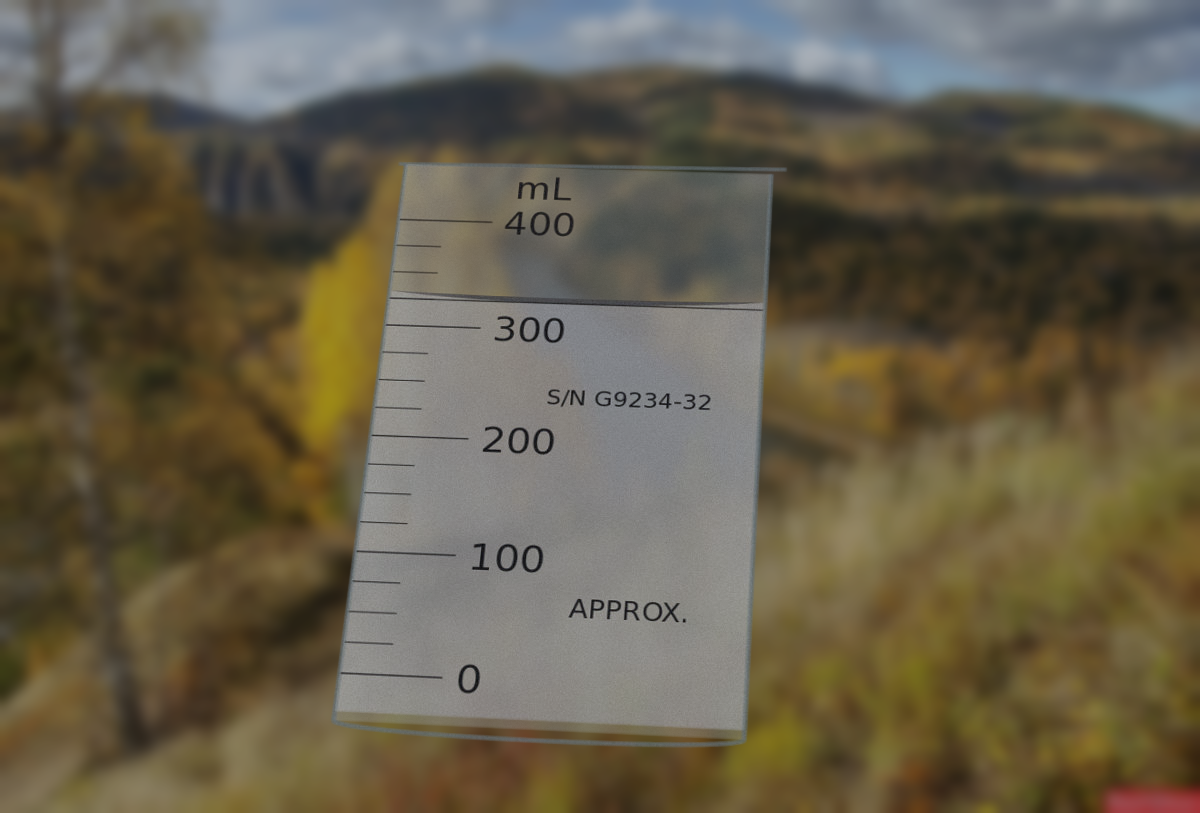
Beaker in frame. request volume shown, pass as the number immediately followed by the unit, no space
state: 325mL
